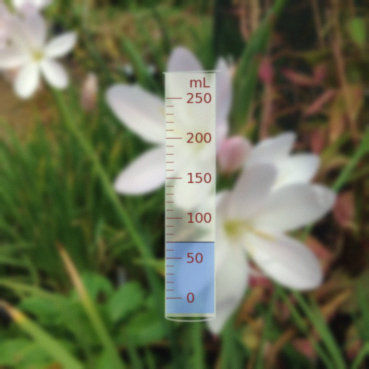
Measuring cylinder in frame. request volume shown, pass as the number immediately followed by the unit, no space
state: 70mL
